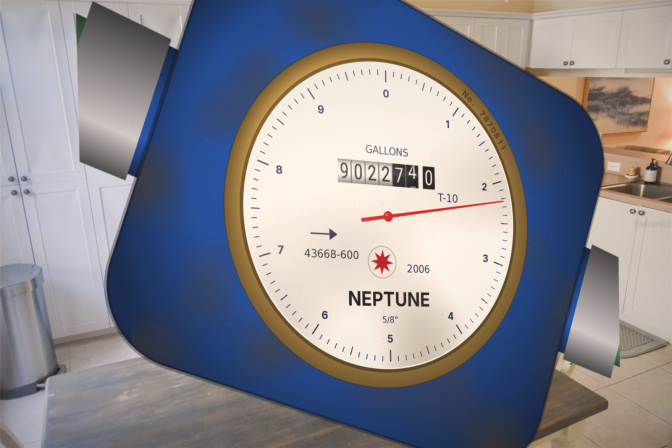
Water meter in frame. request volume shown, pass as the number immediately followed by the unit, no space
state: 9022742.2gal
